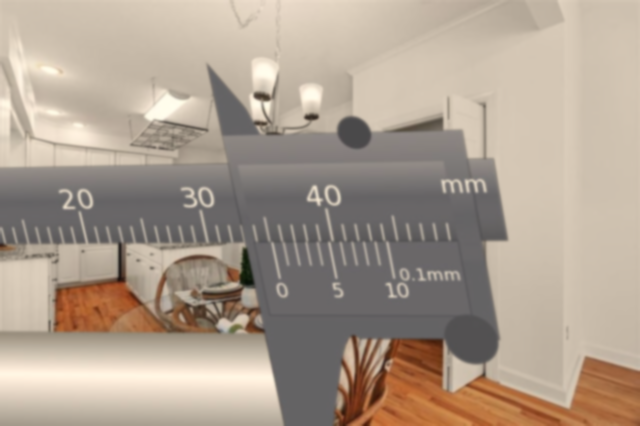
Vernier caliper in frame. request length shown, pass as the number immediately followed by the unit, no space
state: 35.2mm
